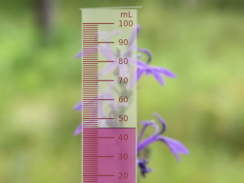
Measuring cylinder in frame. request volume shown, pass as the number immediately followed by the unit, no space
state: 45mL
